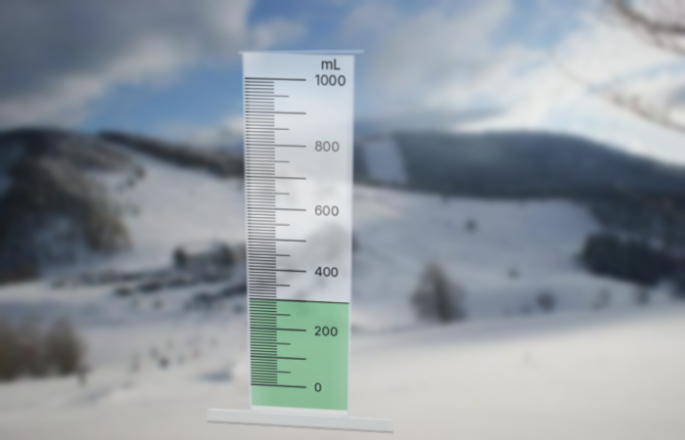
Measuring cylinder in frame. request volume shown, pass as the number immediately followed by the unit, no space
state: 300mL
